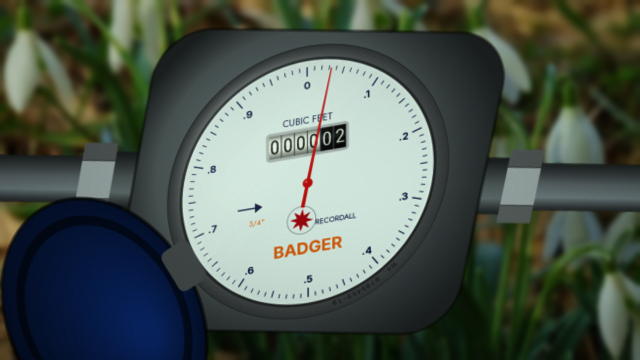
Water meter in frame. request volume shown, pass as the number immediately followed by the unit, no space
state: 2.03ft³
